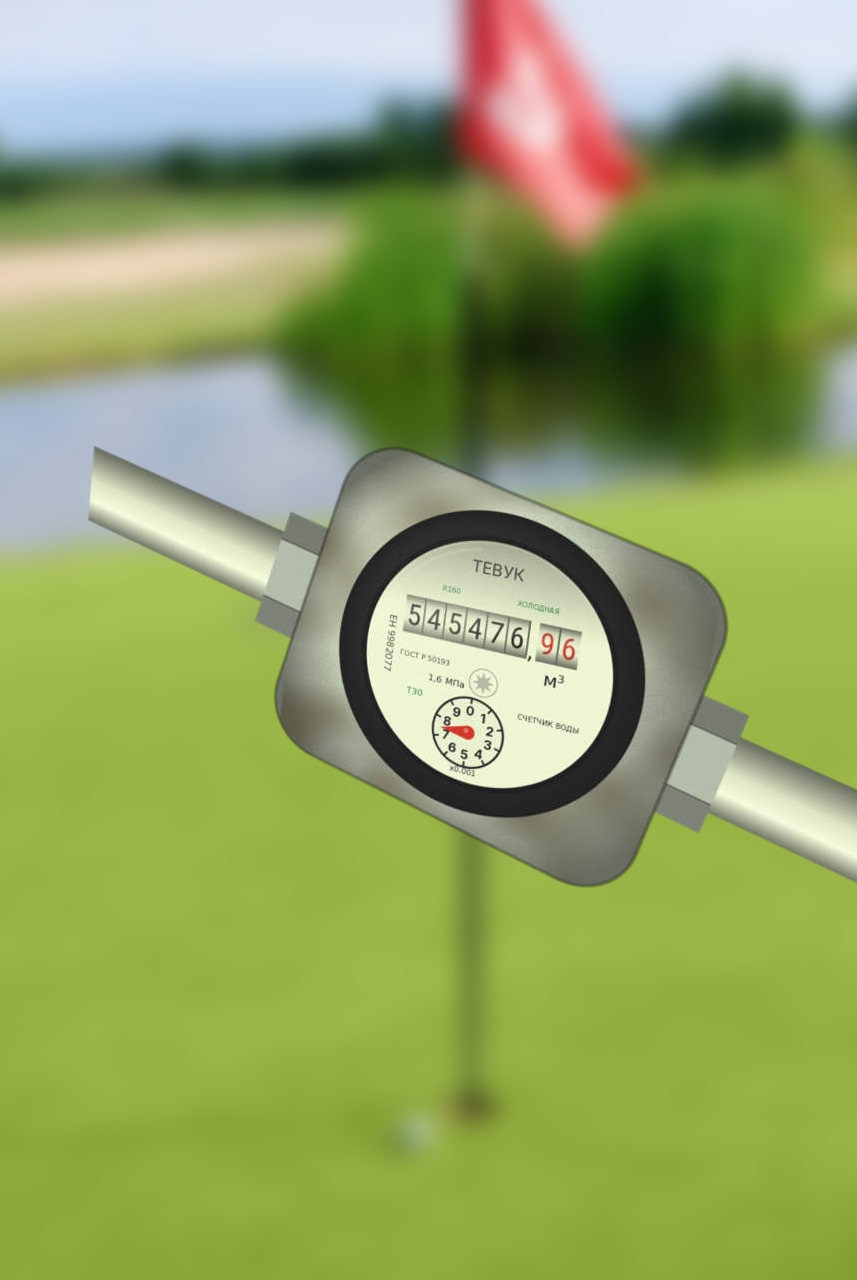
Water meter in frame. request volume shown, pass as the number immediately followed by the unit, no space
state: 545476.967m³
